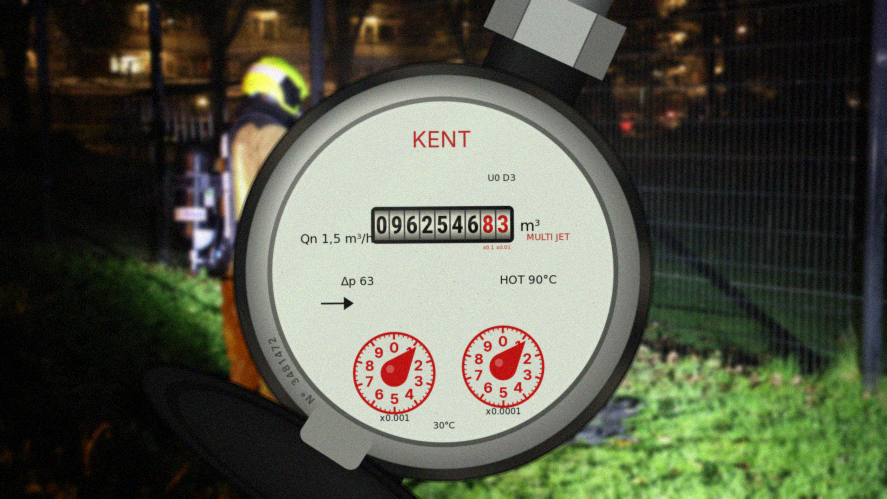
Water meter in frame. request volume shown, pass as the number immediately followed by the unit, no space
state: 962546.8311m³
